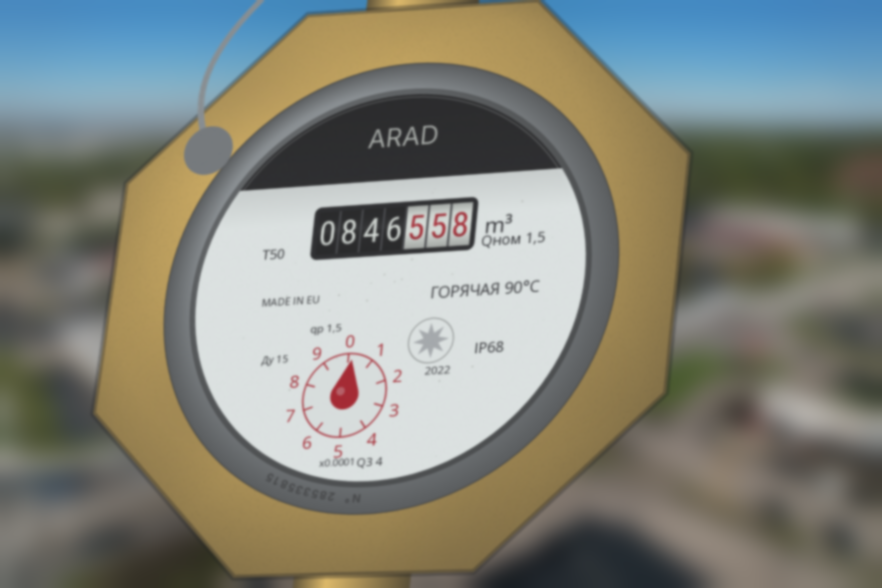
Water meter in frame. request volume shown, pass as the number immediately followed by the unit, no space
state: 846.5580m³
